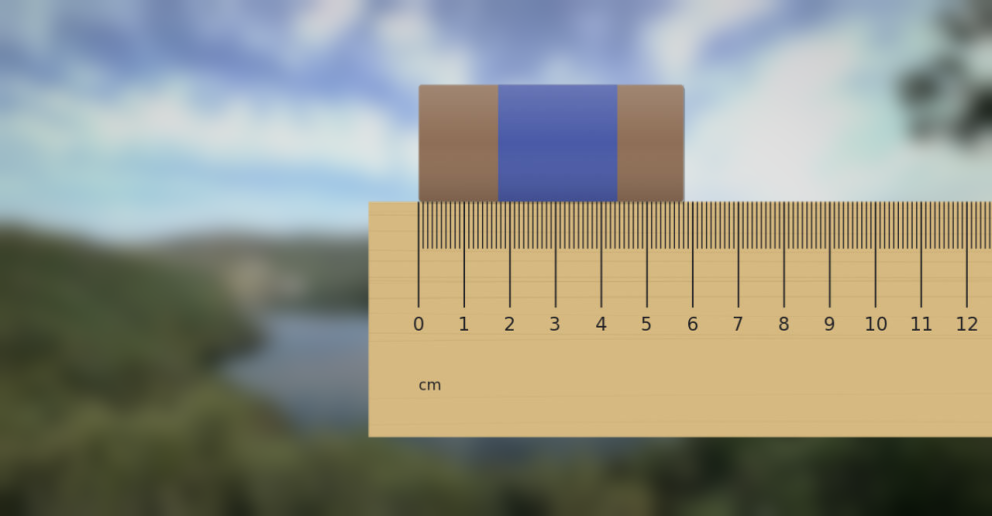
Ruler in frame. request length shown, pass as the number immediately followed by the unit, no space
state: 5.8cm
